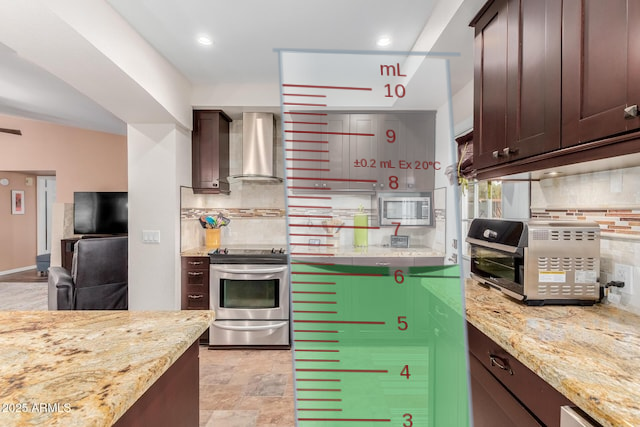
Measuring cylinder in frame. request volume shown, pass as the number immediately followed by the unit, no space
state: 6mL
